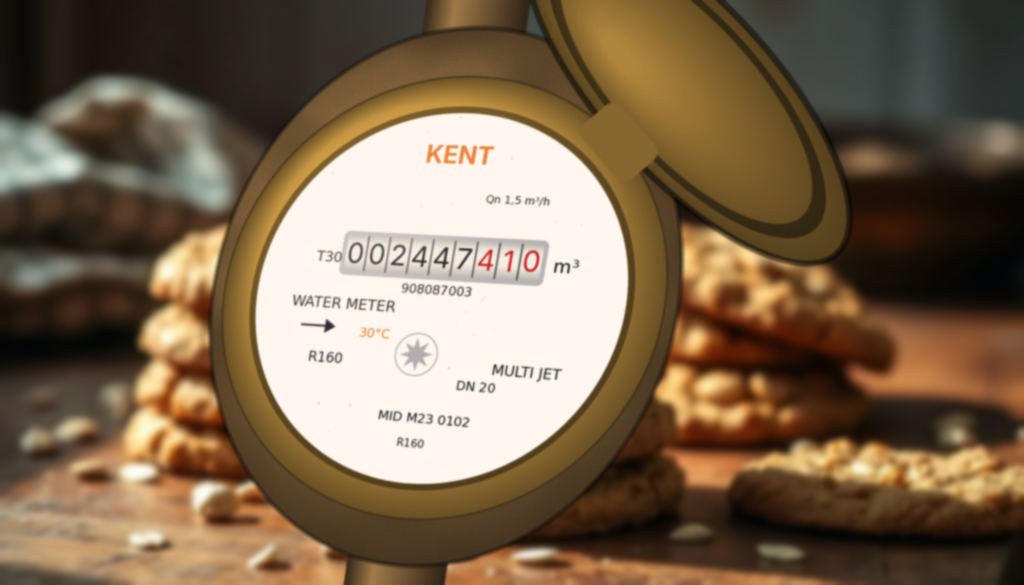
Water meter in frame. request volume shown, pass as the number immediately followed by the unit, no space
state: 2447.410m³
